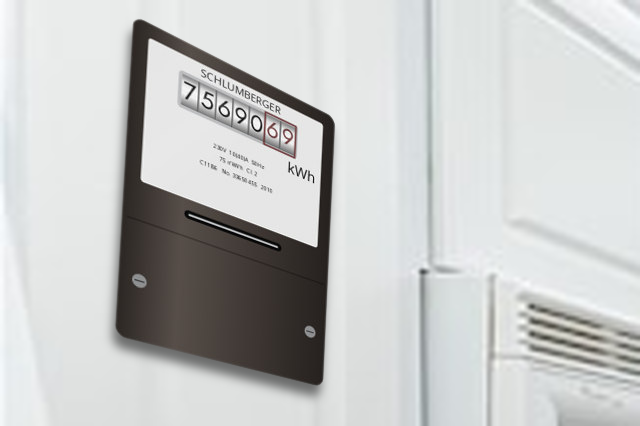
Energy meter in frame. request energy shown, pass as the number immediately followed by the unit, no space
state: 75690.69kWh
